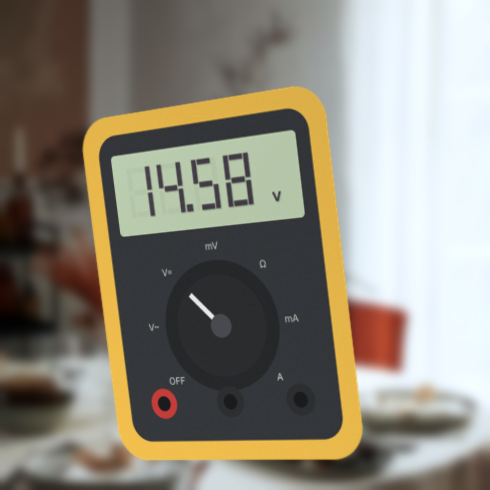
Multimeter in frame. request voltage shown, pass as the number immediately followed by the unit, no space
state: 14.58V
